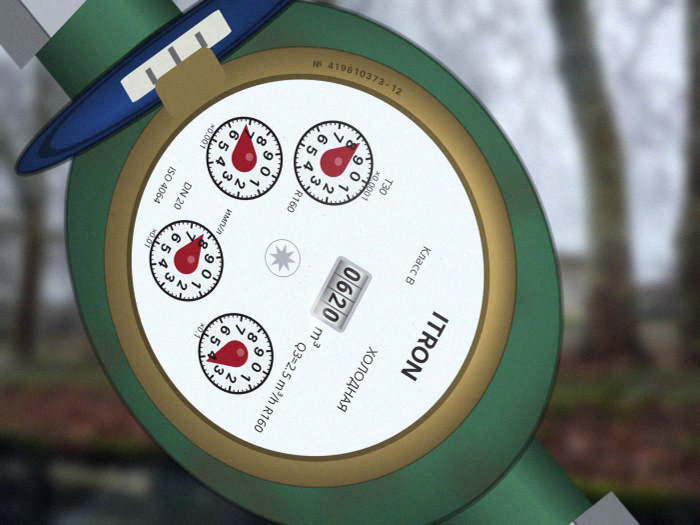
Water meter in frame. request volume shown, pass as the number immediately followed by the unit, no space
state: 620.3768m³
